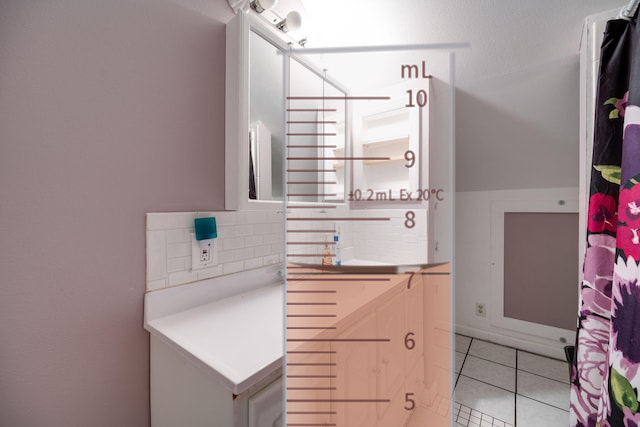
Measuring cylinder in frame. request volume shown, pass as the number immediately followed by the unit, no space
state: 7.1mL
